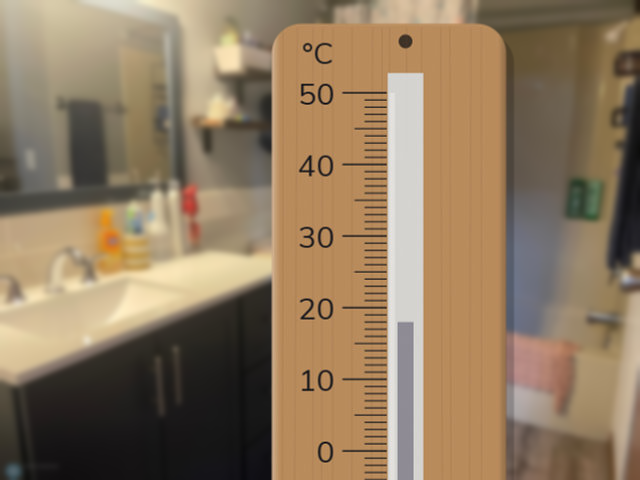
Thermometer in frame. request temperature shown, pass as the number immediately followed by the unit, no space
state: 18°C
